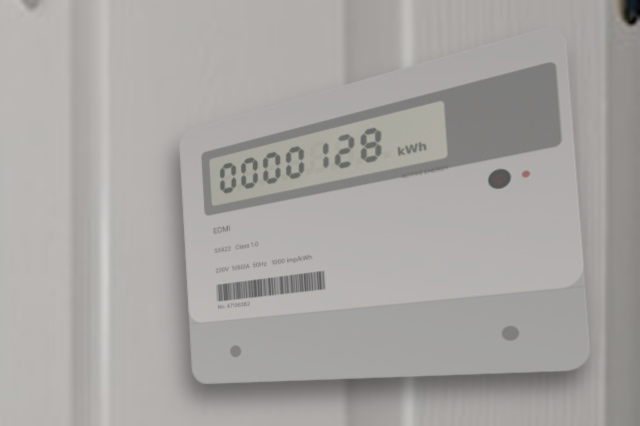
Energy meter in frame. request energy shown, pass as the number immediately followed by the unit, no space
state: 128kWh
